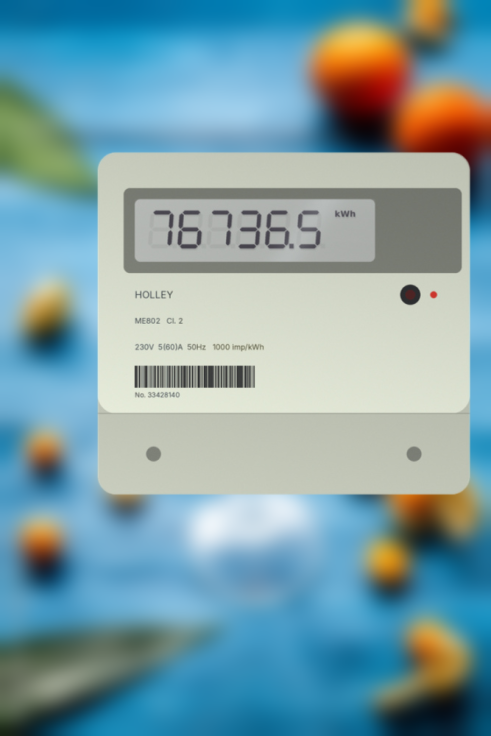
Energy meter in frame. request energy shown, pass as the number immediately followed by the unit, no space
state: 76736.5kWh
